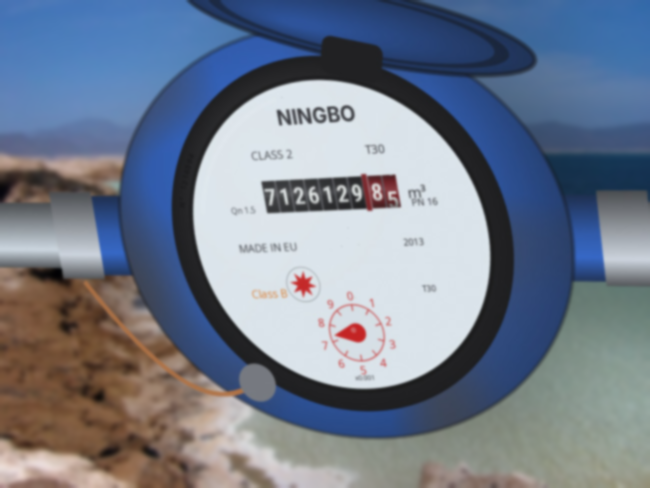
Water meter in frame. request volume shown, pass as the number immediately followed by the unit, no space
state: 7126129.847m³
